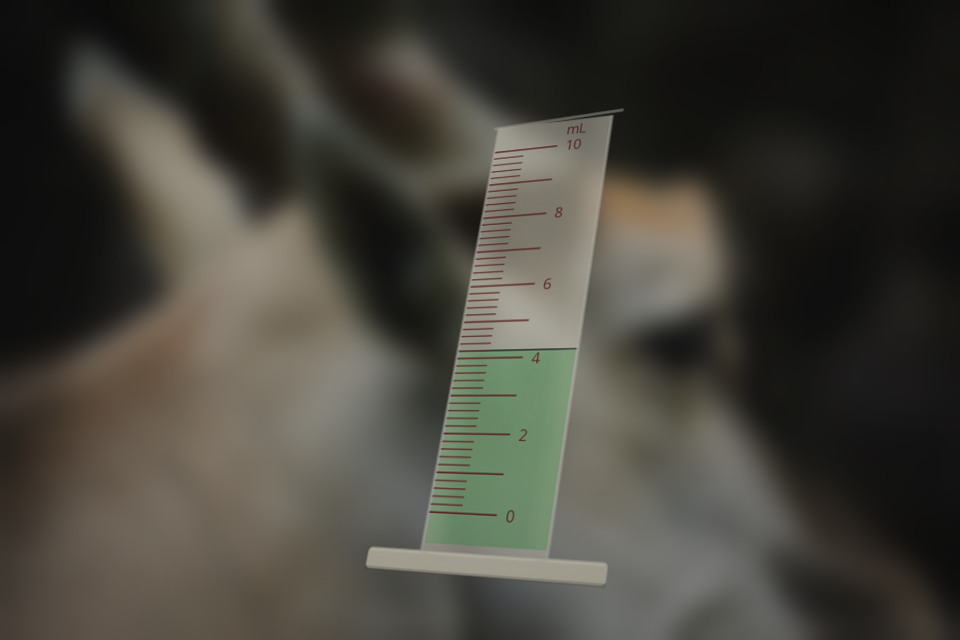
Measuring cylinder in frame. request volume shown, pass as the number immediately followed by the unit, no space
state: 4.2mL
